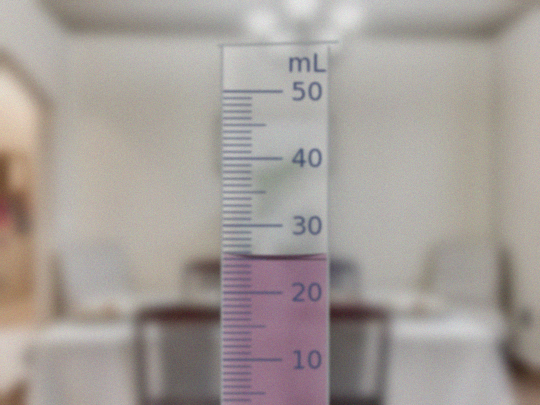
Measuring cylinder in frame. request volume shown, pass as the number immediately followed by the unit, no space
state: 25mL
